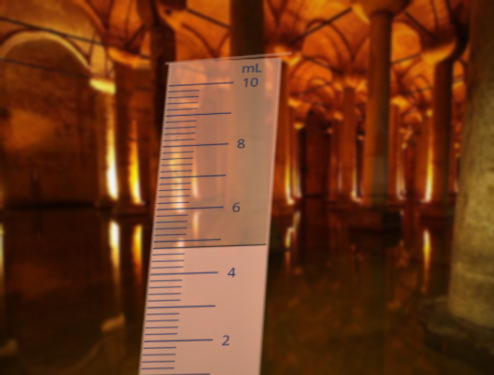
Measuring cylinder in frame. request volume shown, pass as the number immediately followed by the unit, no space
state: 4.8mL
